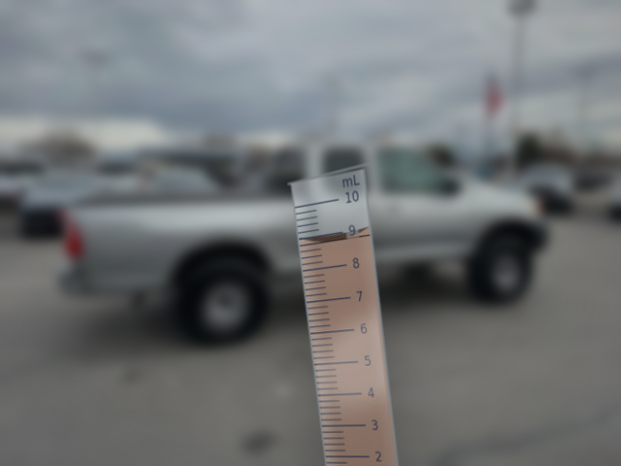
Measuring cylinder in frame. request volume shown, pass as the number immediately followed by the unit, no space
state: 8.8mL
